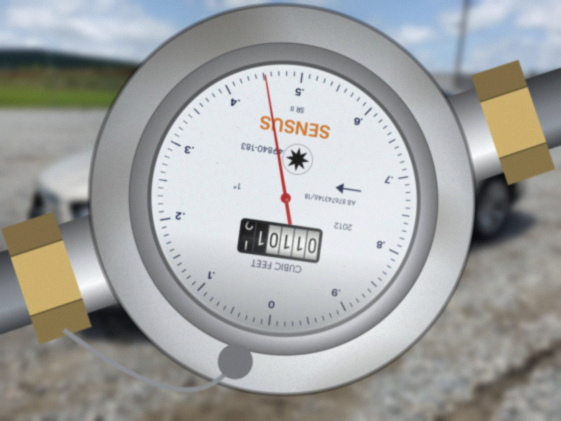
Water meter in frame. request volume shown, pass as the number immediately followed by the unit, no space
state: 11011.45ft³
